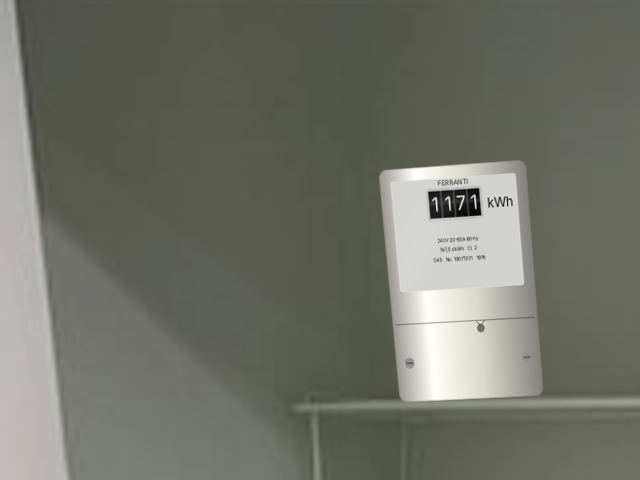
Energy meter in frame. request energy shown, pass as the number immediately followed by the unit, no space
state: 1171kWh
